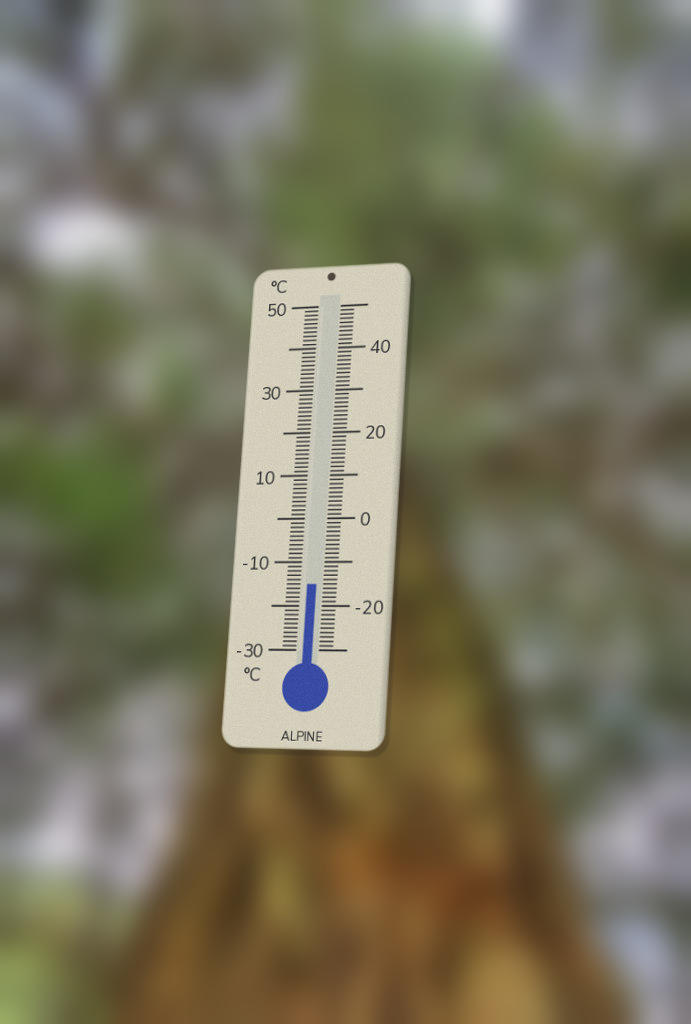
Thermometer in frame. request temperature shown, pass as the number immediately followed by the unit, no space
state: -15°C
